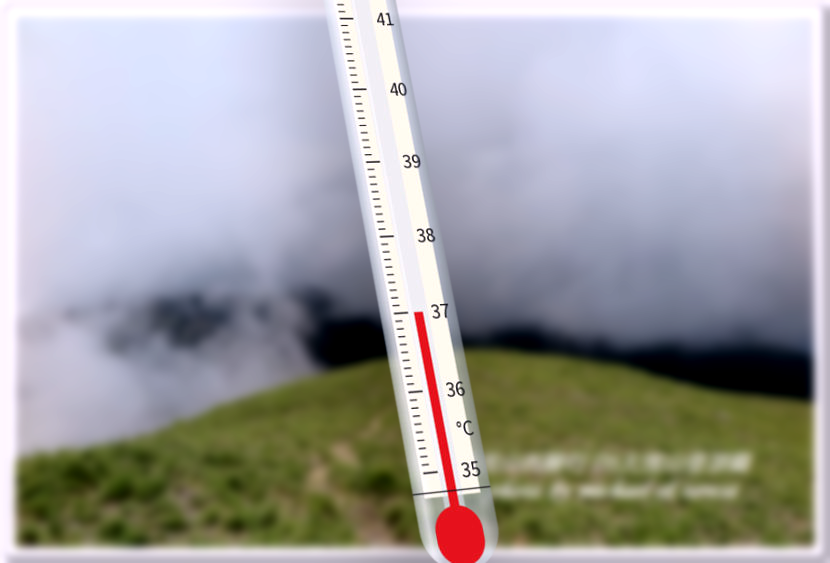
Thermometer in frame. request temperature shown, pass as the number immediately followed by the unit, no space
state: 37°C
